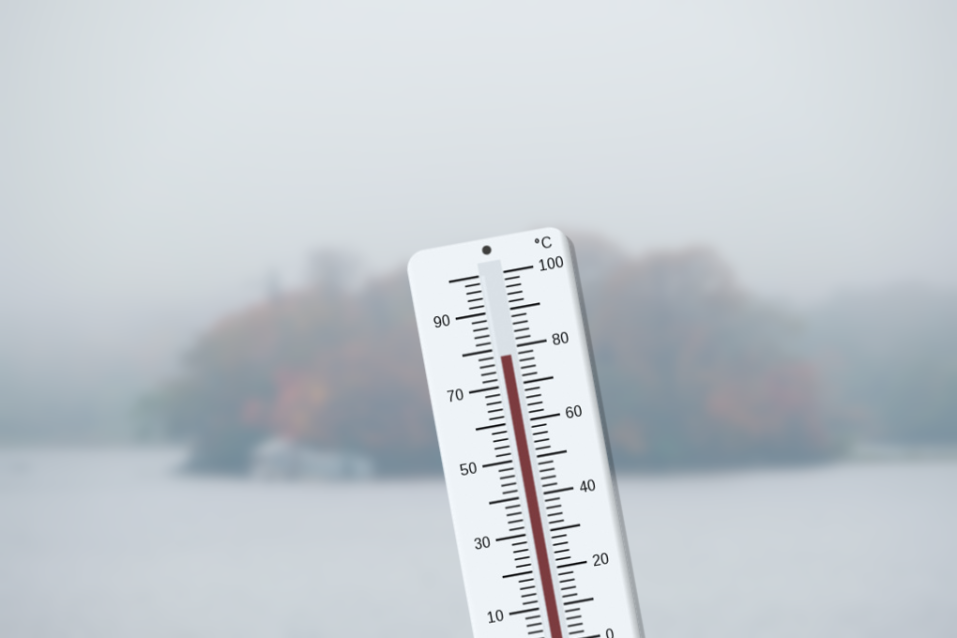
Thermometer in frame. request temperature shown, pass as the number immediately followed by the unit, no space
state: 78°C
